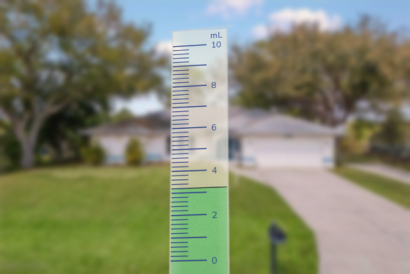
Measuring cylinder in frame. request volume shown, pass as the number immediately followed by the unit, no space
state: 3.2mL
